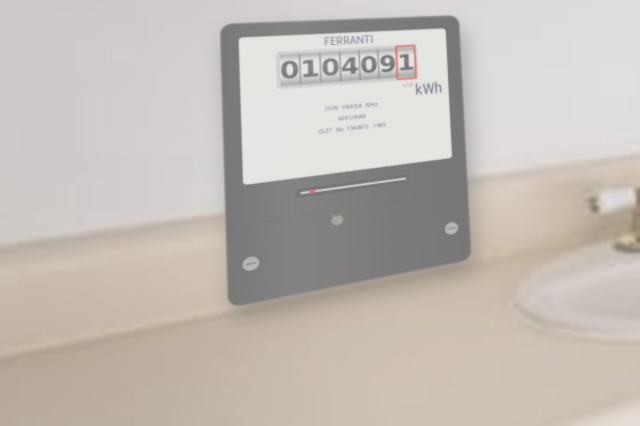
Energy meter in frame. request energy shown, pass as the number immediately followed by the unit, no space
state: 10409.1kWh
